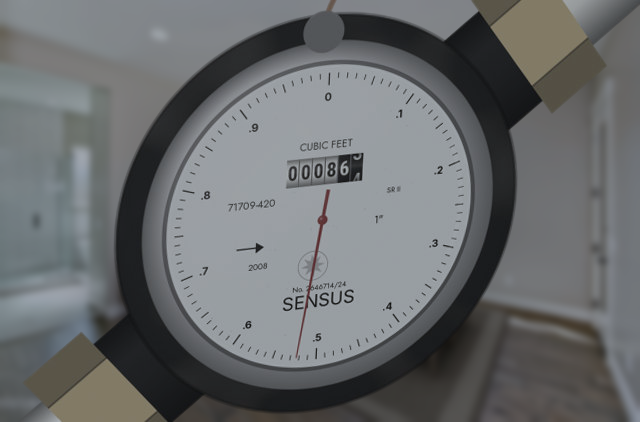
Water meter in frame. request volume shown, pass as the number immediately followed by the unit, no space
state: 863.52ft³
